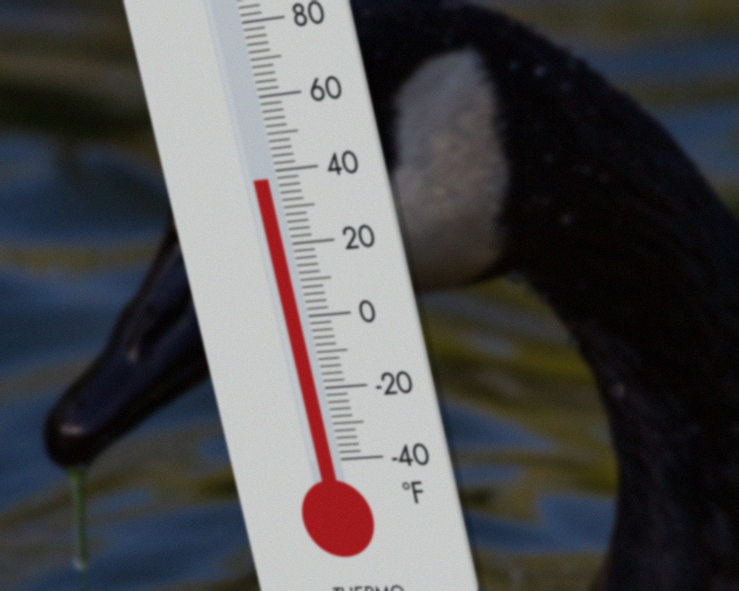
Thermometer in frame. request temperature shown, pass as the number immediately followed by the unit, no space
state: 38°F
